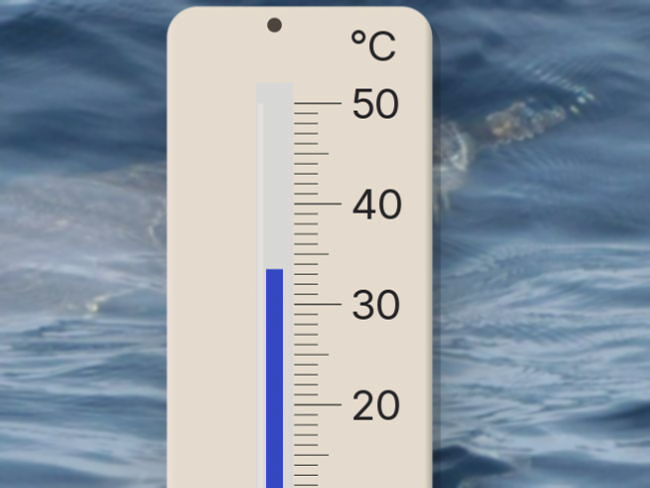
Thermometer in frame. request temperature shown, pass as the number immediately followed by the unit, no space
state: 33.5°C
